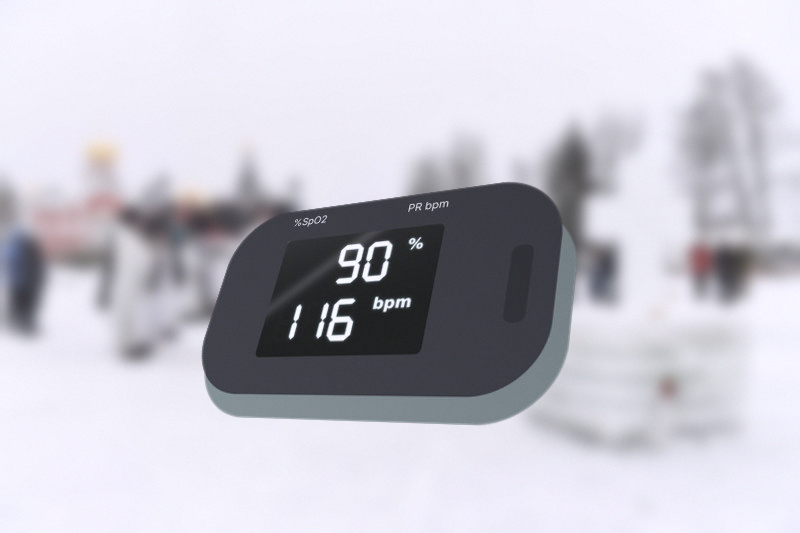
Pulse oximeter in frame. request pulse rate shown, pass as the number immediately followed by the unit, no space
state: 116bpm
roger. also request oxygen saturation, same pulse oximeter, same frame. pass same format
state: 90%
